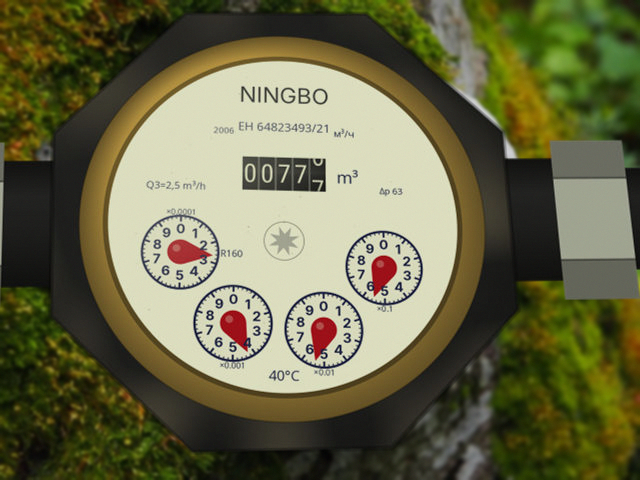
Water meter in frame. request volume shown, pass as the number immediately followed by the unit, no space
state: 776.5542m³
